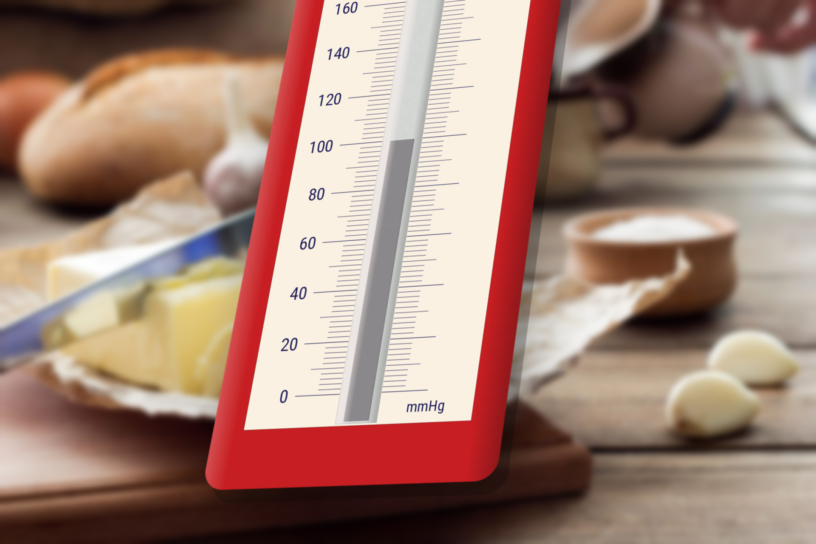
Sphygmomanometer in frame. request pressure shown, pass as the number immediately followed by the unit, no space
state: 100mmHg
